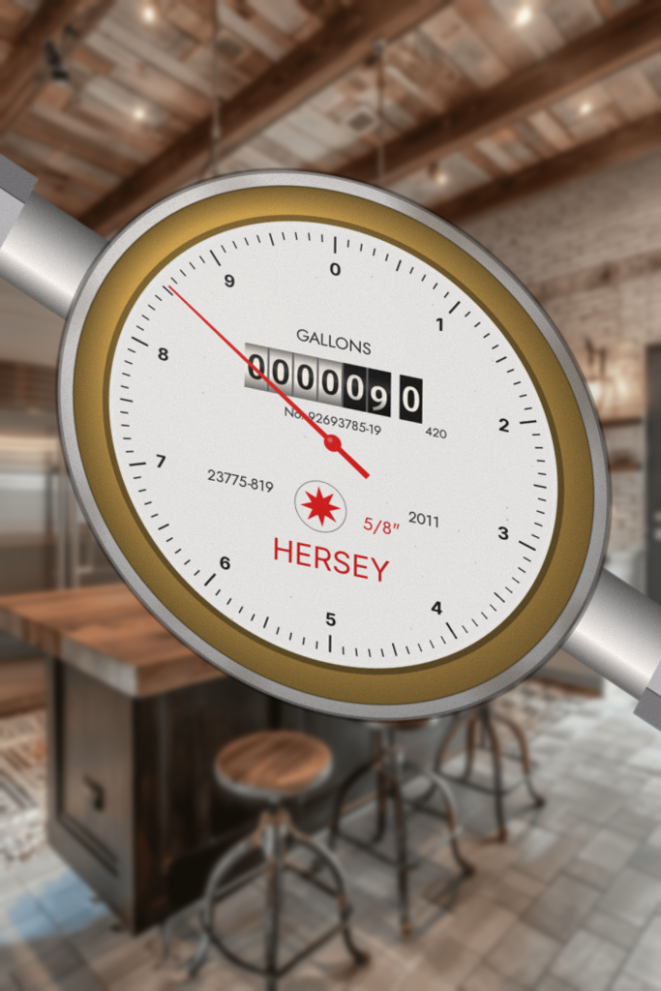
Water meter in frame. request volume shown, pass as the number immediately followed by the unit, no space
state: 88.5gal
